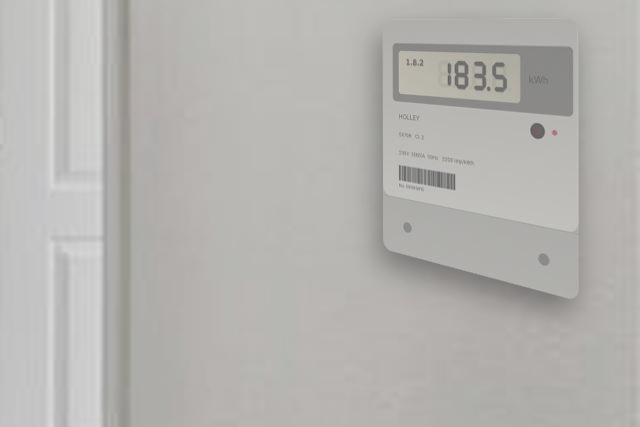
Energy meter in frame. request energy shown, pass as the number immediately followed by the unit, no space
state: 183.5kWh
